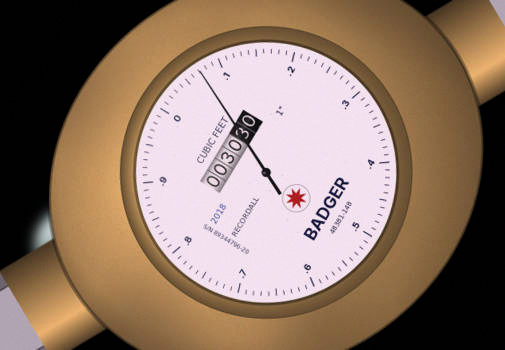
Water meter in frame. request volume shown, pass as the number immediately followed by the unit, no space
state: 3030.07ft³
